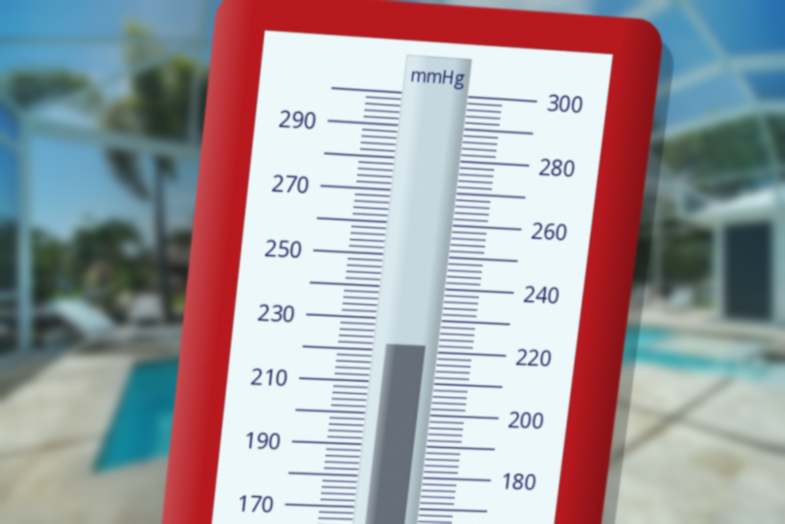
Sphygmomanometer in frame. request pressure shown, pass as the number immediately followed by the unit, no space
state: 222mmHg
